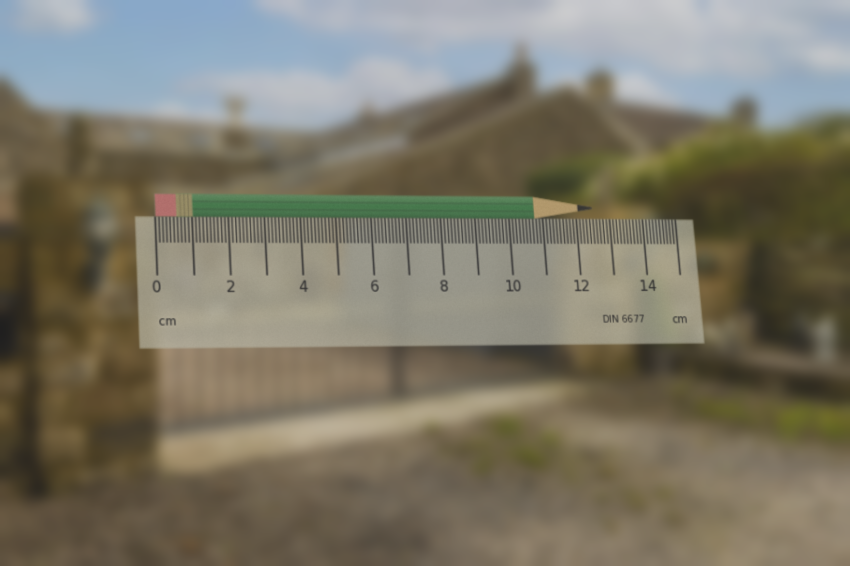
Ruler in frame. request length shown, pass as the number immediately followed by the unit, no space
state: 12.5cm
